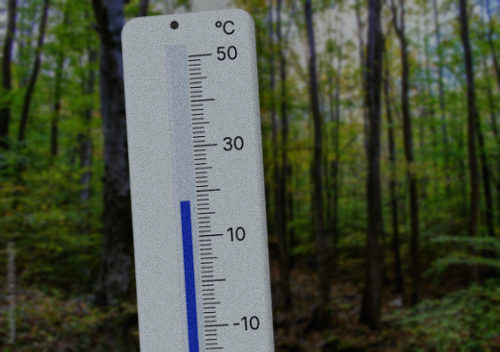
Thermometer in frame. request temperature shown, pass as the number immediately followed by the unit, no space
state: 18°C
